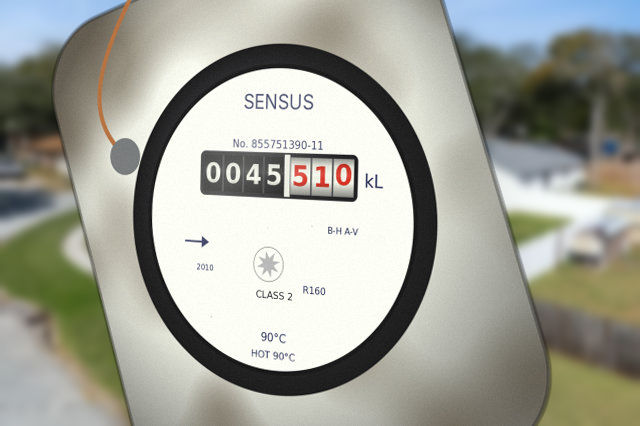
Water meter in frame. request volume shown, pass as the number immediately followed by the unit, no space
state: 45.510kL
